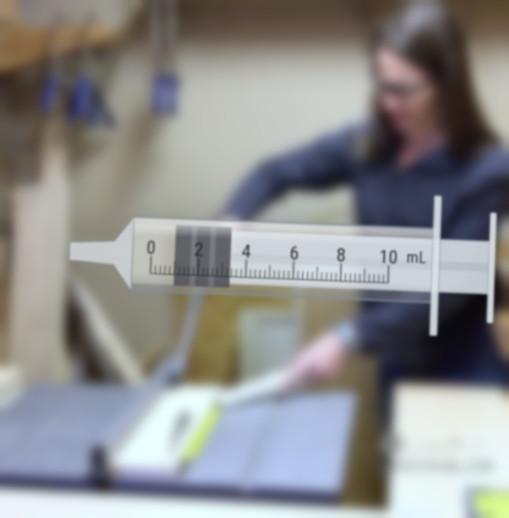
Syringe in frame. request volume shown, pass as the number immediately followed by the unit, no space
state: 1mL
